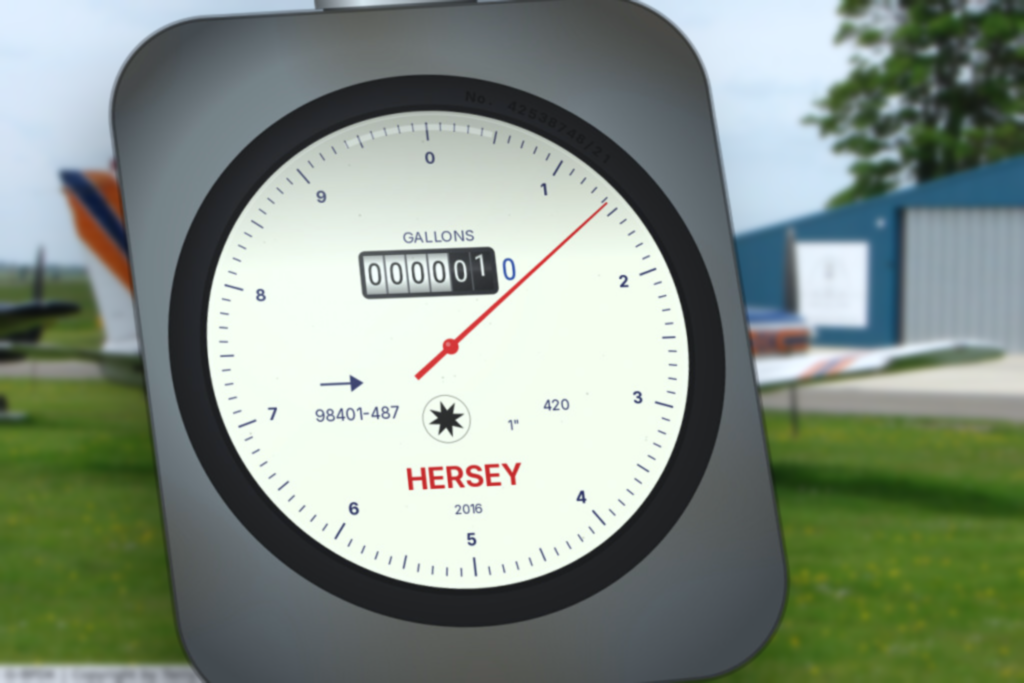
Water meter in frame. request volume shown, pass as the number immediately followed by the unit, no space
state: 11.4gal
